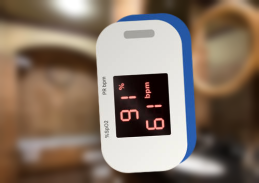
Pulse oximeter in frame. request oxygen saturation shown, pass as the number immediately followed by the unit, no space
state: 91%
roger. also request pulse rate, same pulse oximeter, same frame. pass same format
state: 61bpm
